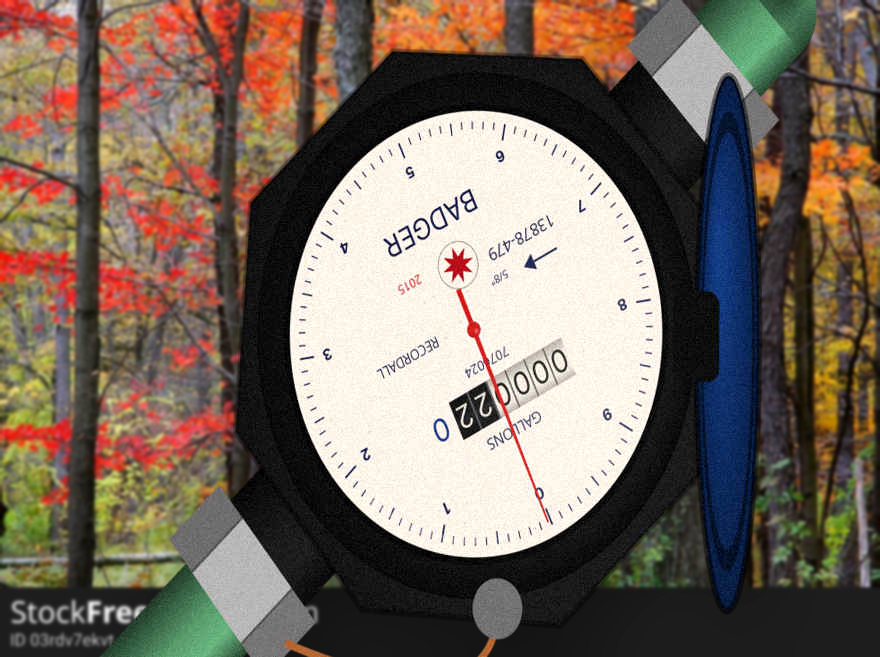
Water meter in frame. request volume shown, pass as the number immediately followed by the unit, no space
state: 220.0gal
